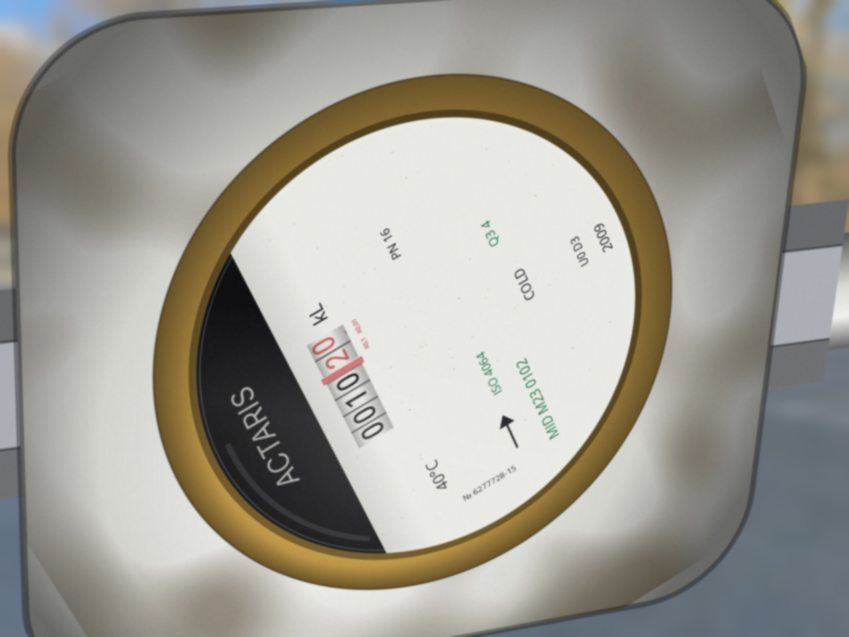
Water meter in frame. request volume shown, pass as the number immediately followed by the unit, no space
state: 10.20kL
